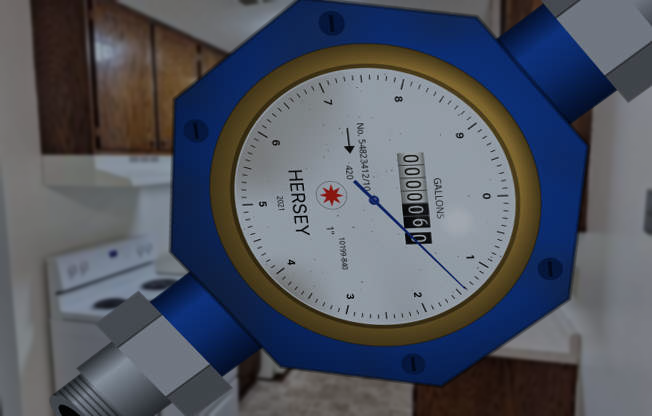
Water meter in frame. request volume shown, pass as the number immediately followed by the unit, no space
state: 61.4gal
